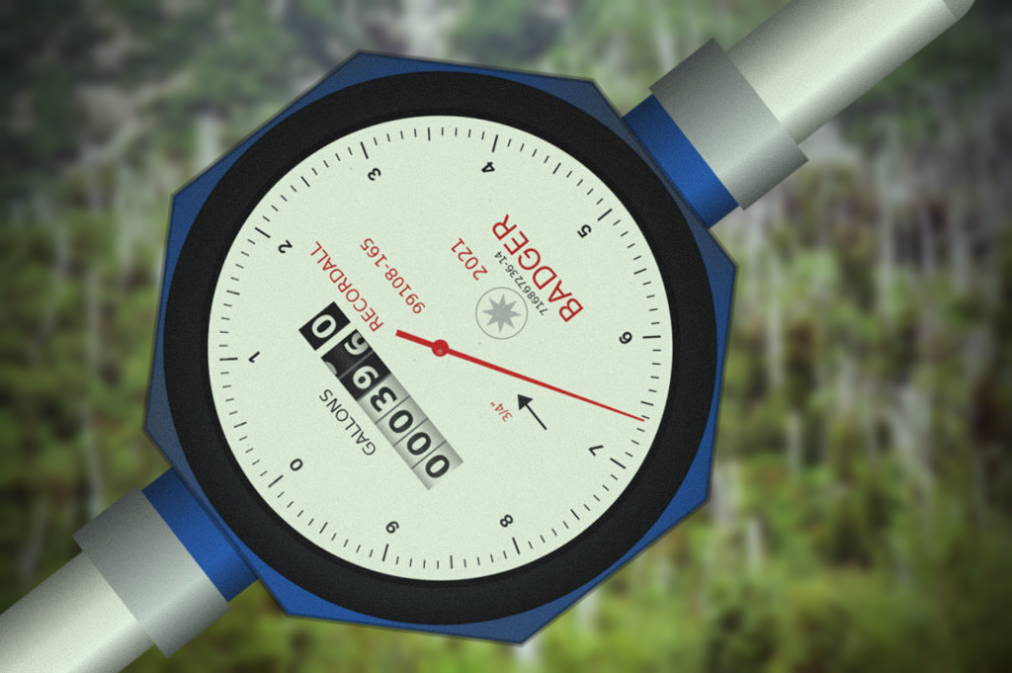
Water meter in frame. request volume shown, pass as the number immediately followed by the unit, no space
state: 3956.6gal
